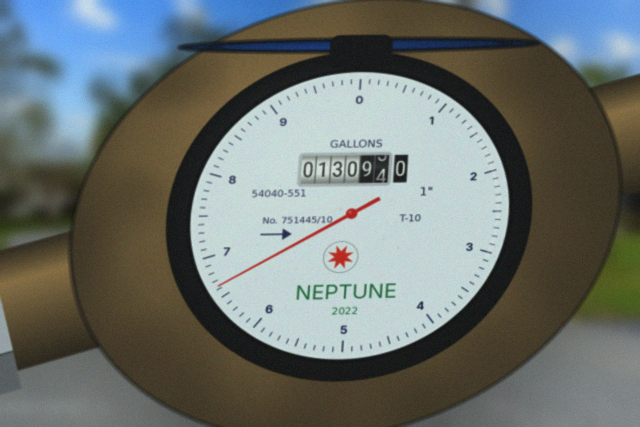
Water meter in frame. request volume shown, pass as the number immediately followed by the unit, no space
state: 130936.6gal
